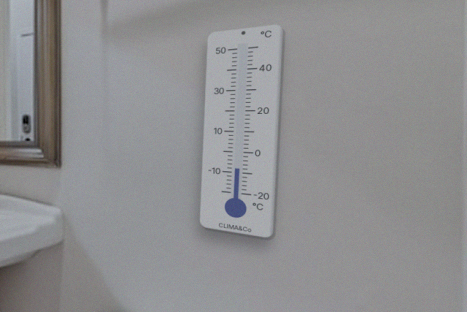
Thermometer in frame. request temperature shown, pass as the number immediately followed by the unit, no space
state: -8°C
